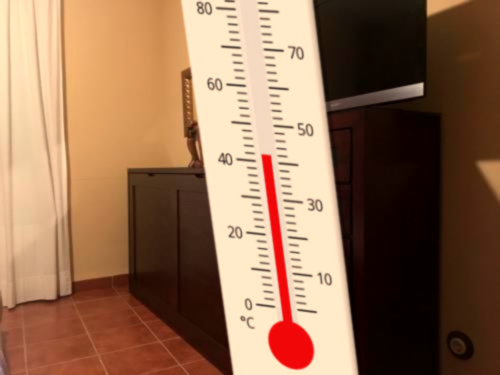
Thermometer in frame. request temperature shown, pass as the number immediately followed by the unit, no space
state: 42°C
